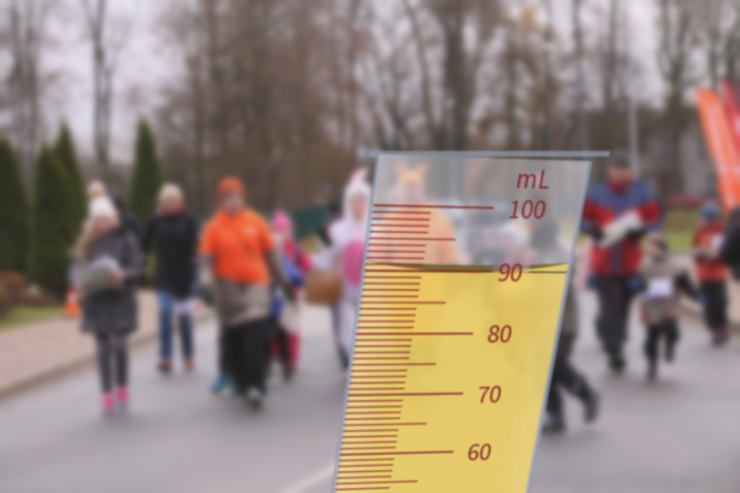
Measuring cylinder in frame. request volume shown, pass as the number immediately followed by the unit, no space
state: 90mL
